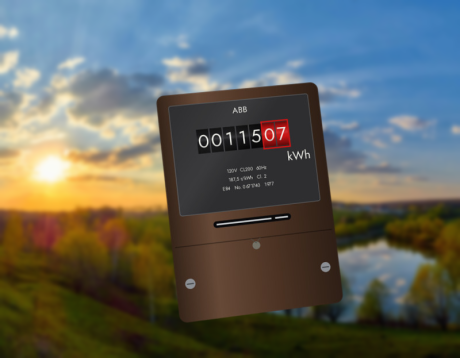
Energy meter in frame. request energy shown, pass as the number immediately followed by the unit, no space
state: 115.07kWh
